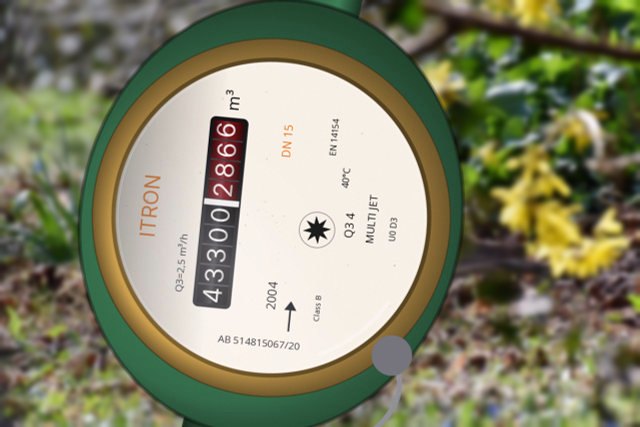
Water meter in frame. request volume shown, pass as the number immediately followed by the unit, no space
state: 43300.2866m³
